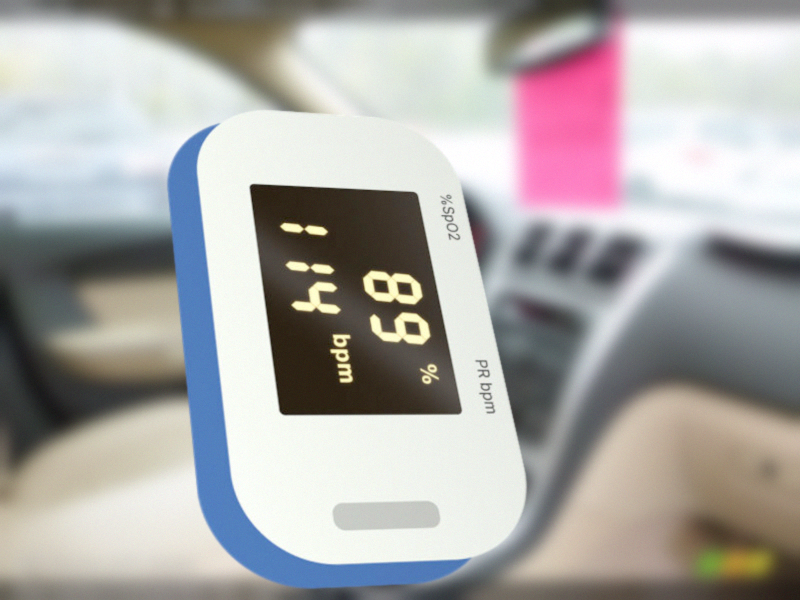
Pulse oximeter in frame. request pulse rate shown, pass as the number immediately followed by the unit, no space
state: 114bpm
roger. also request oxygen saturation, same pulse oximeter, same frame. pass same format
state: 89%
